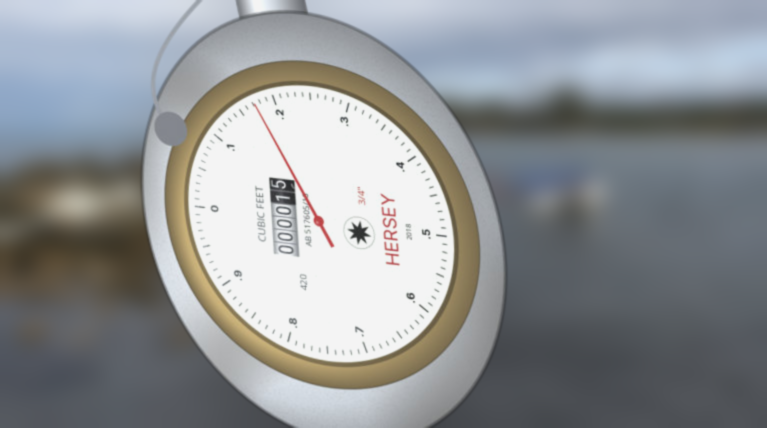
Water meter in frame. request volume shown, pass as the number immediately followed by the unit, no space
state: 15.17ft³
